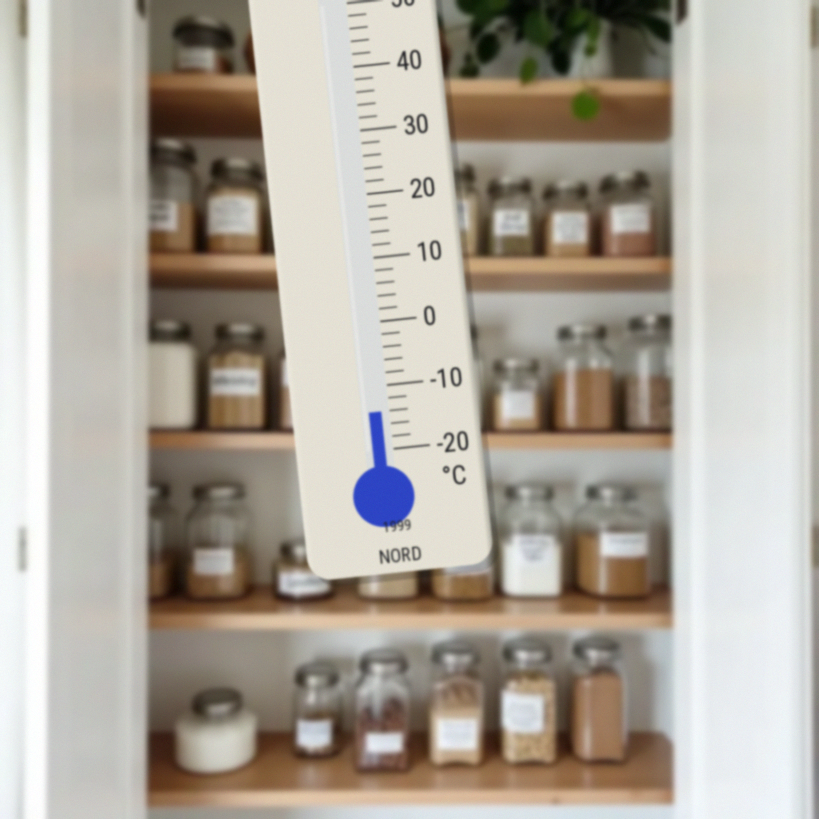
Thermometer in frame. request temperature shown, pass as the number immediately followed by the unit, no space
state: -14°C
